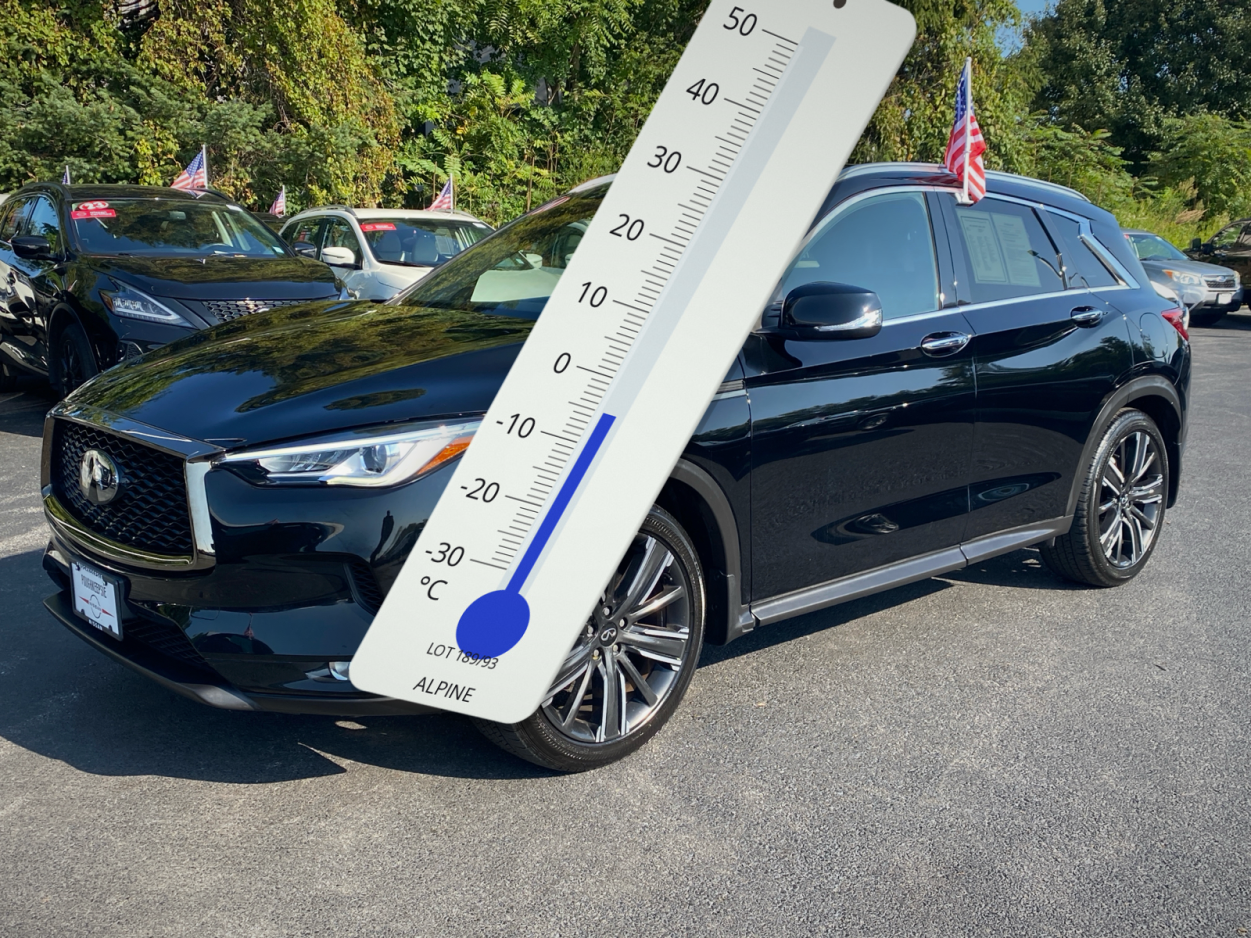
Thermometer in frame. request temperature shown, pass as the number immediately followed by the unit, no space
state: -5°C
